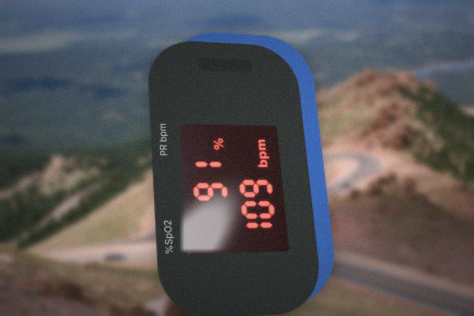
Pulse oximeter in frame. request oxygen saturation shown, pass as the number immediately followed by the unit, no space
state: 91%
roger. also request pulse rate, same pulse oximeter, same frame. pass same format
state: 109bpm
